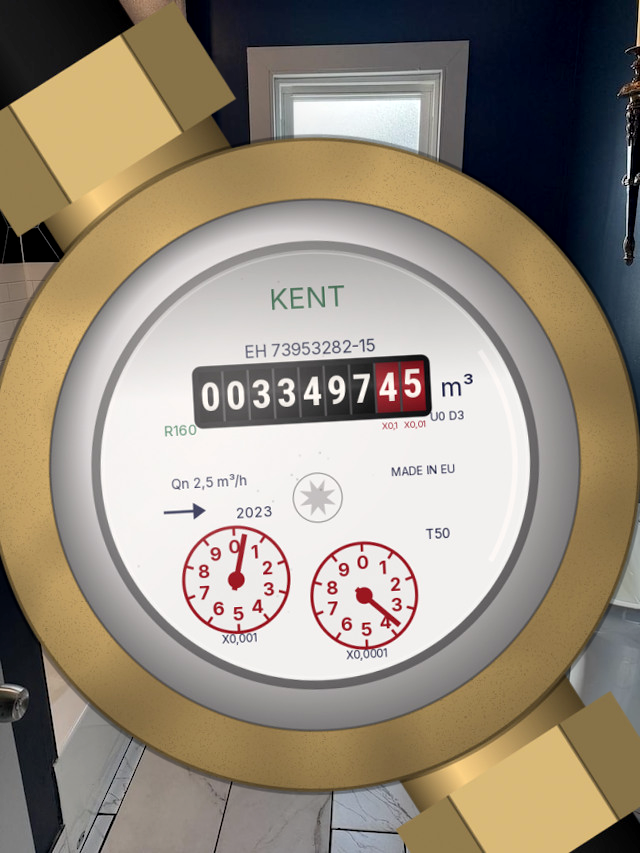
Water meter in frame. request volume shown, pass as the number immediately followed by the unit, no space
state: 33497.4503m³
